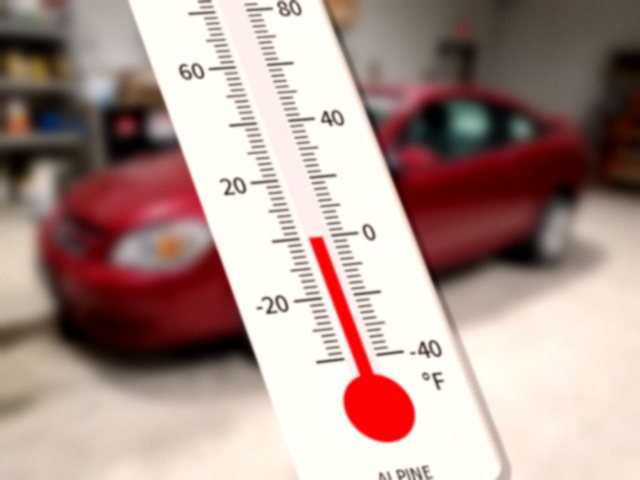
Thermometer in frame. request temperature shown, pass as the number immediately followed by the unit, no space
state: 0°F
